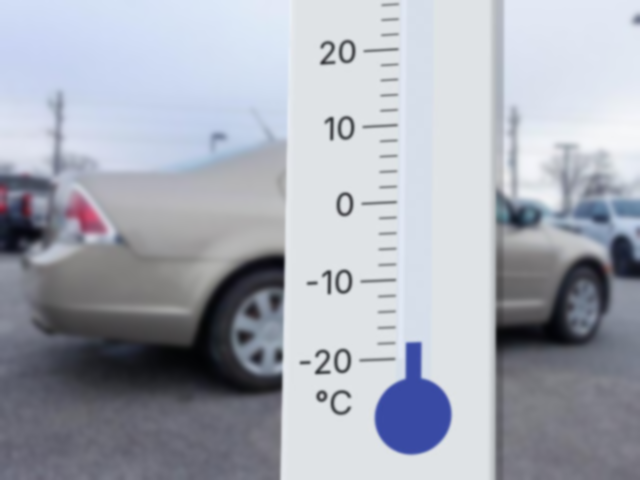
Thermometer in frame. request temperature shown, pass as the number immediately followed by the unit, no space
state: -18°C
